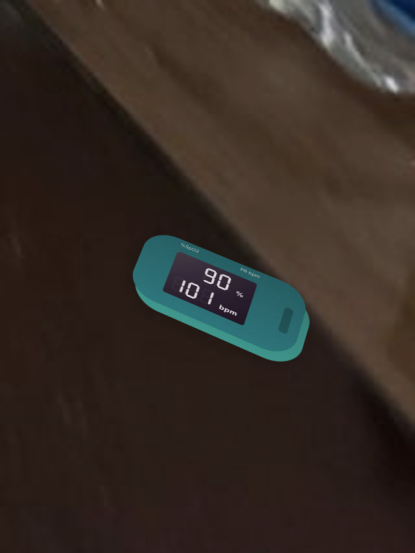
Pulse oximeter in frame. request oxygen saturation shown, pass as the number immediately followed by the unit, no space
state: 90%
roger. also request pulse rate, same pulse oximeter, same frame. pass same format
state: 101bpm
